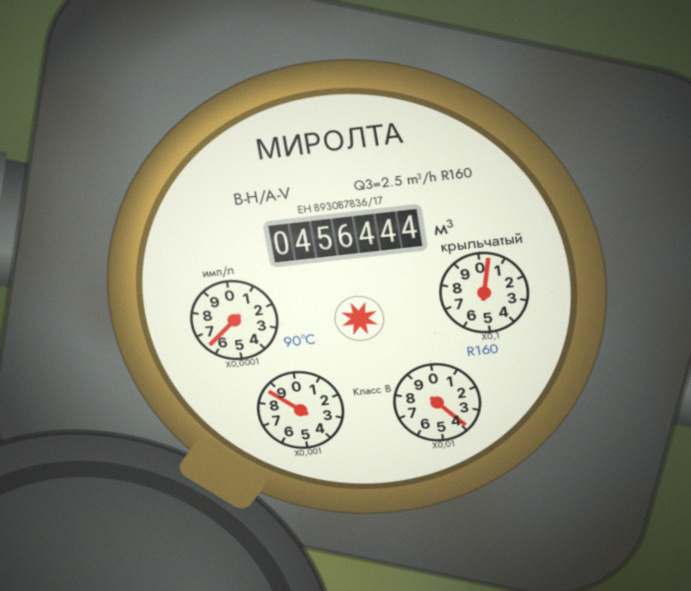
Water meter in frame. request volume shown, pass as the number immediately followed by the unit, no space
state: 456444.0386m³
